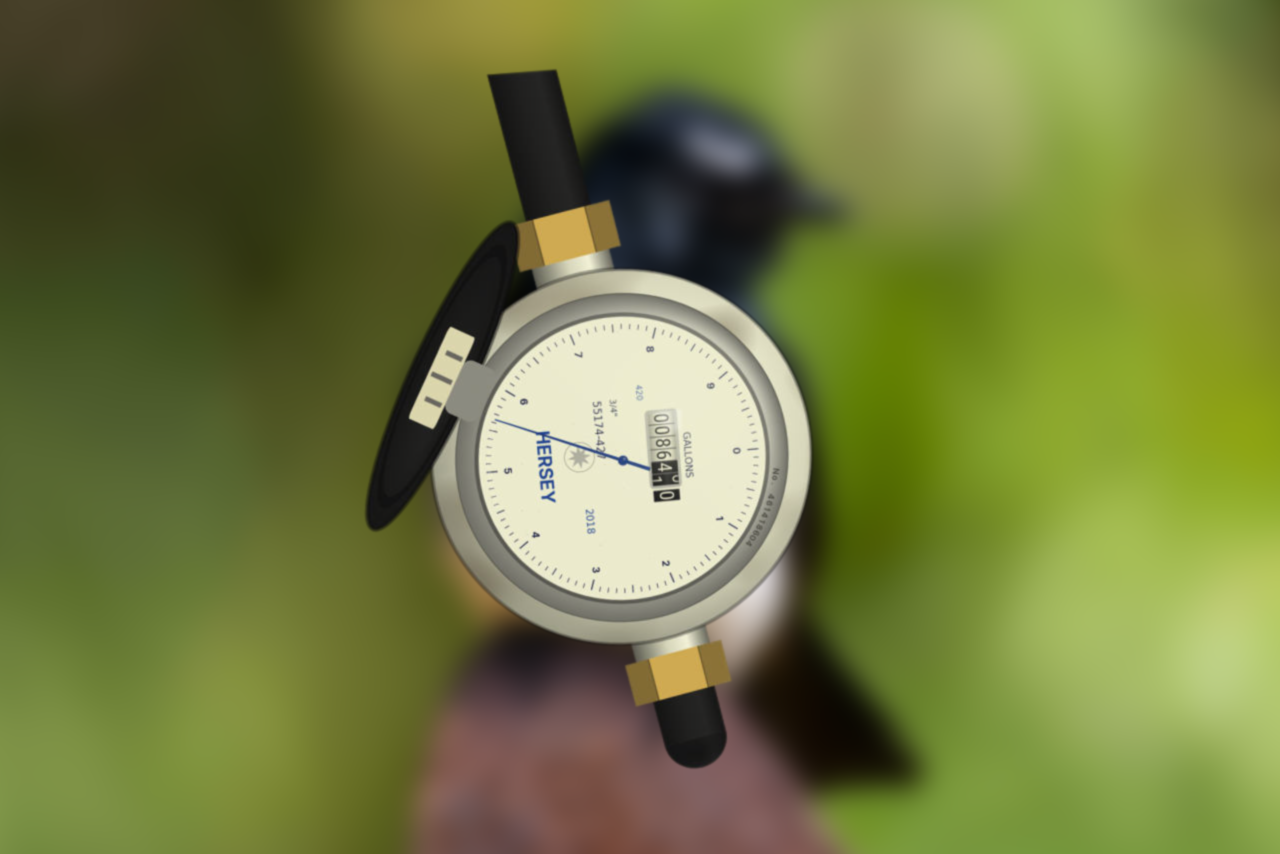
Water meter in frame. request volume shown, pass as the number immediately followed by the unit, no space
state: 86405.6gal
